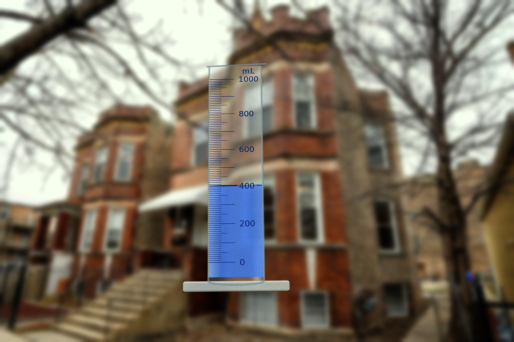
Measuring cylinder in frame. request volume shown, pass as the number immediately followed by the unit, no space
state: 400mL
